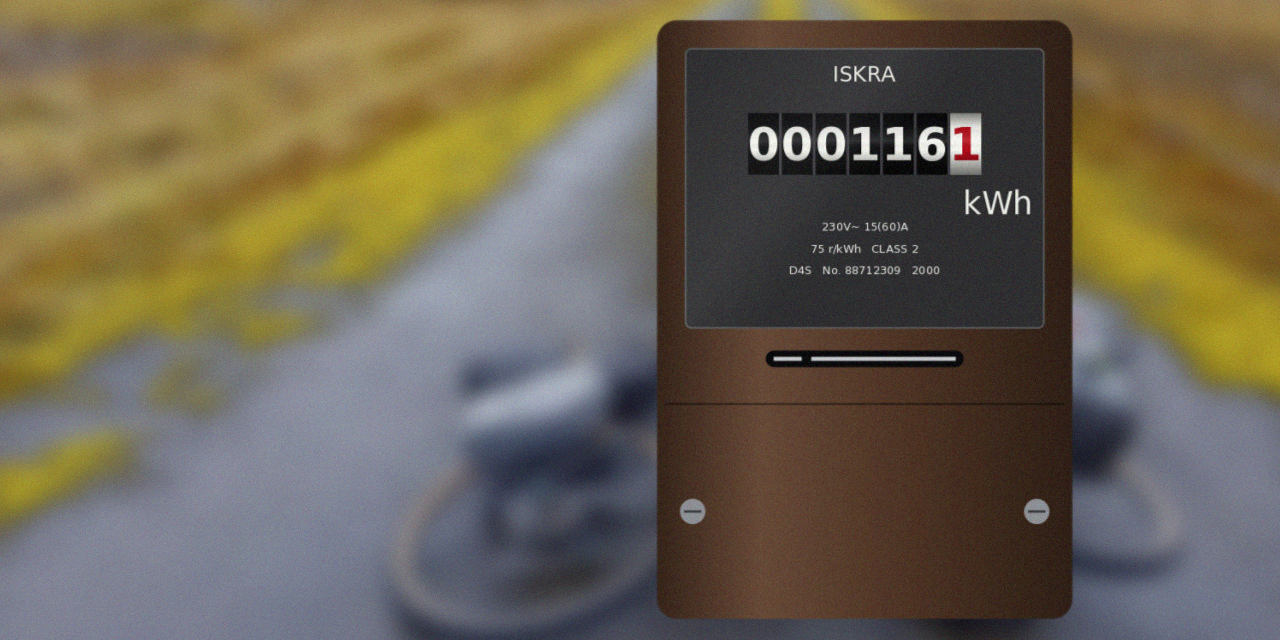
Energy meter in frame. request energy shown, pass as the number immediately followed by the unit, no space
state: 116.1kWh
